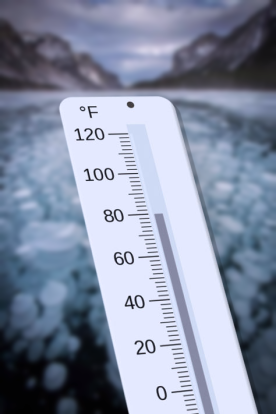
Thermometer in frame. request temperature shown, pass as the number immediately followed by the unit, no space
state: 80°F
